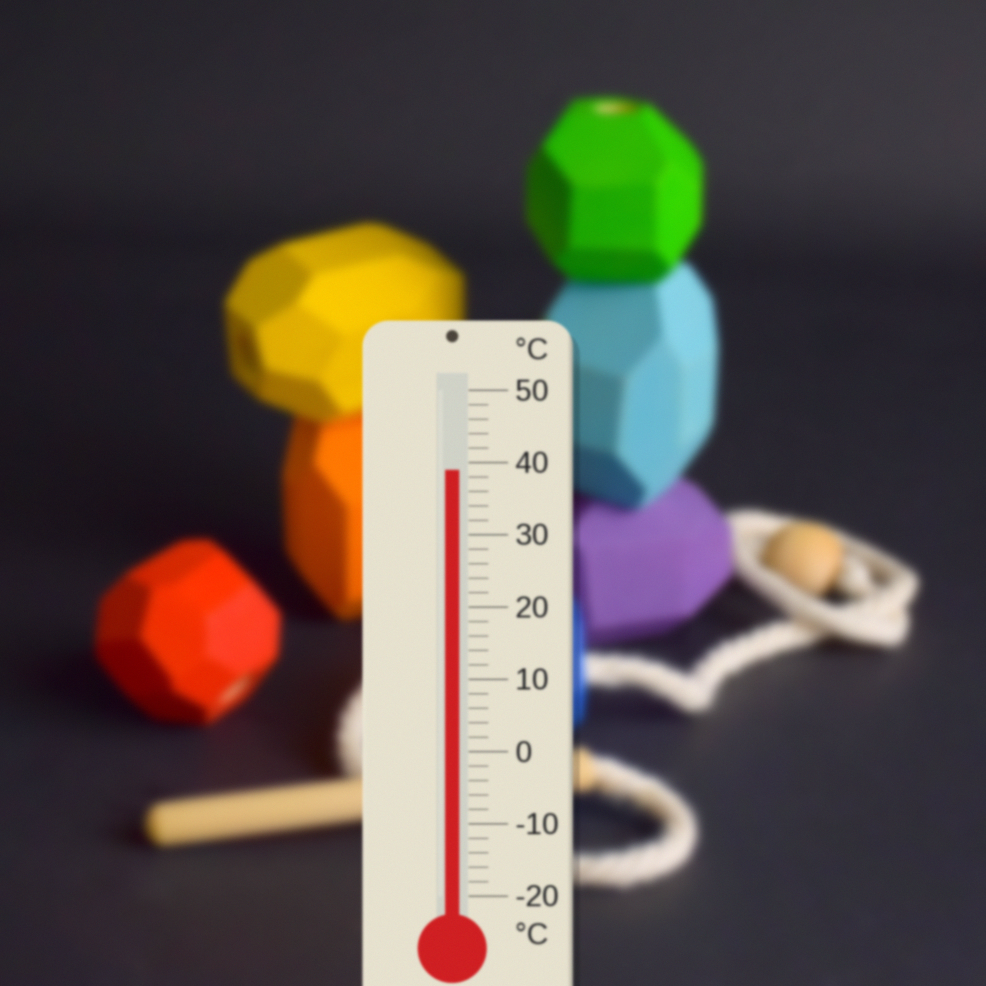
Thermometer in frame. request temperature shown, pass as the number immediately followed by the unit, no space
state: 39°C
